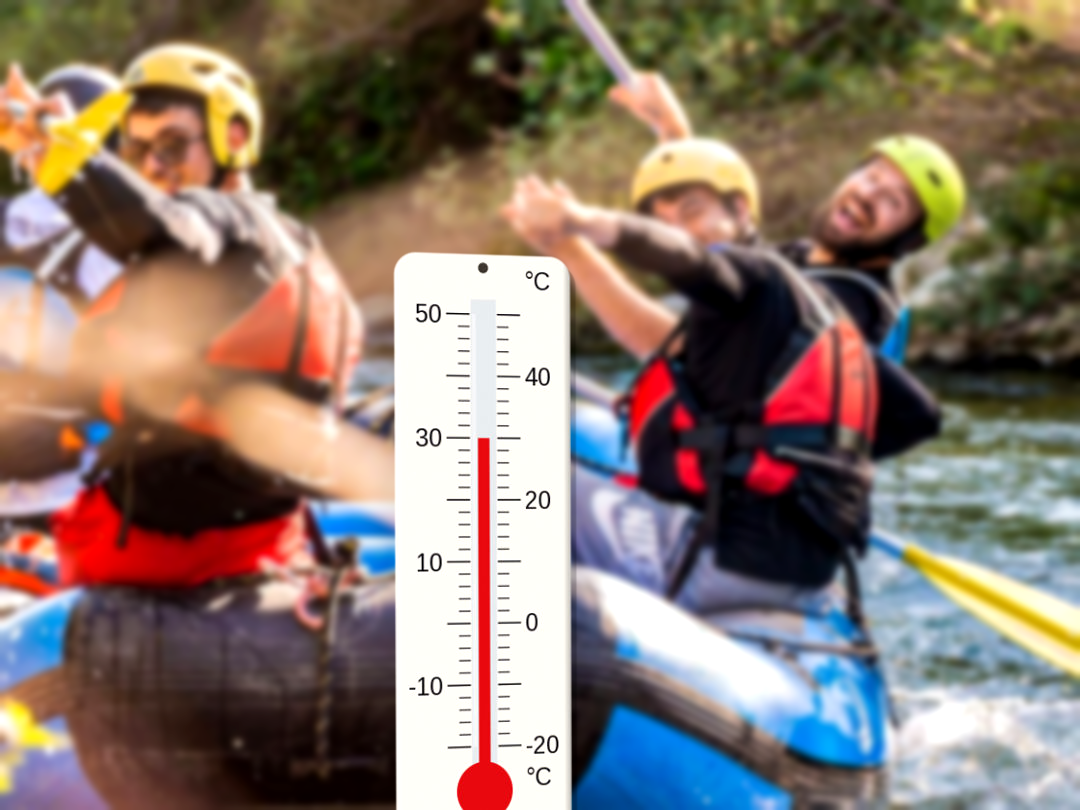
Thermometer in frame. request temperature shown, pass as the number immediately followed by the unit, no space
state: 30°C
